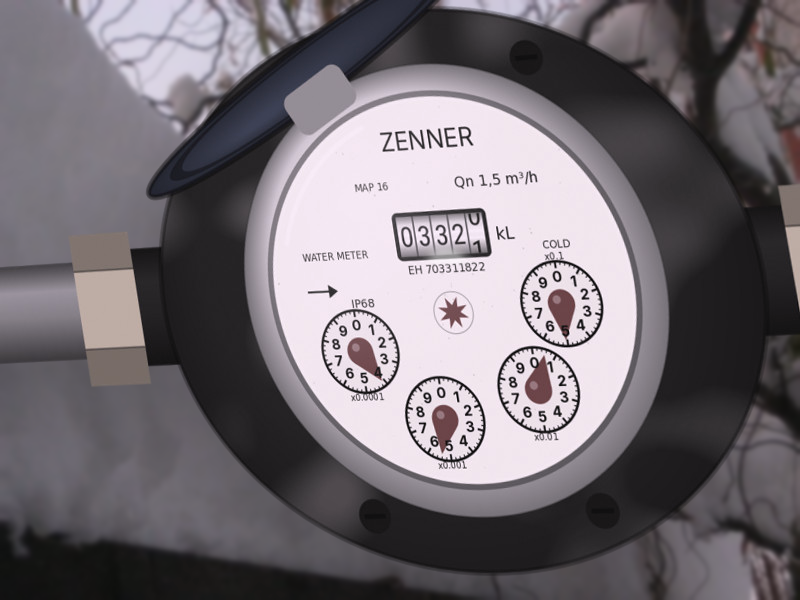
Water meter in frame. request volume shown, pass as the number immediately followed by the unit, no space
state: 3320.5054kL
